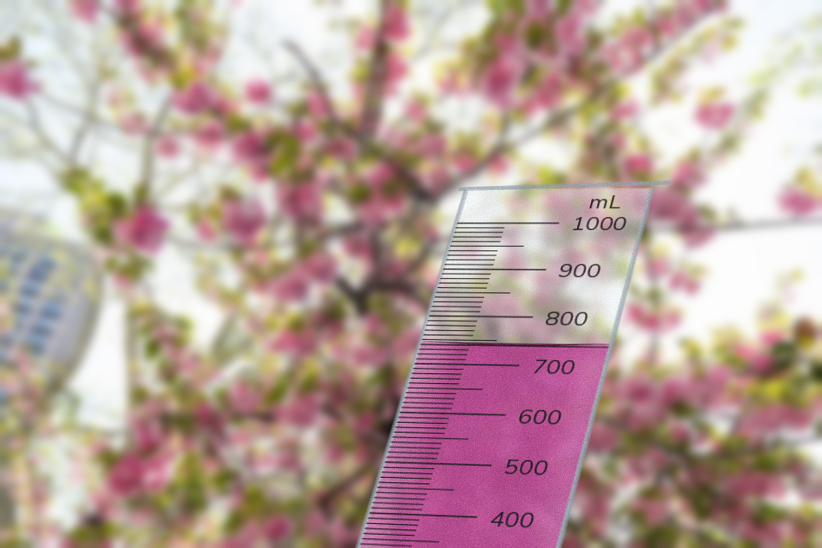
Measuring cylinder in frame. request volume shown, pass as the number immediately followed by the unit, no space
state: 740mL
